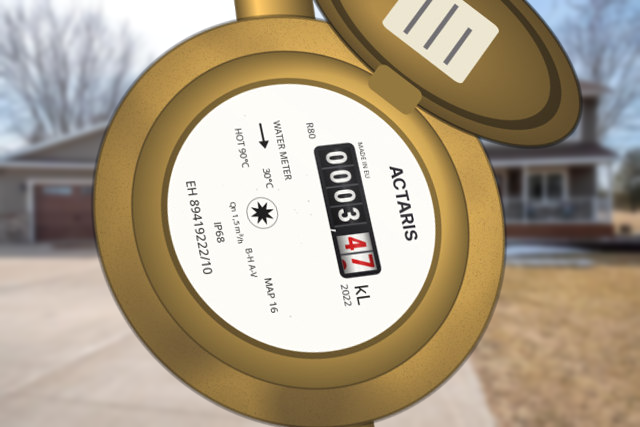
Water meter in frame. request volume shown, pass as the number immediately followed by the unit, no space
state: 3.47kL
